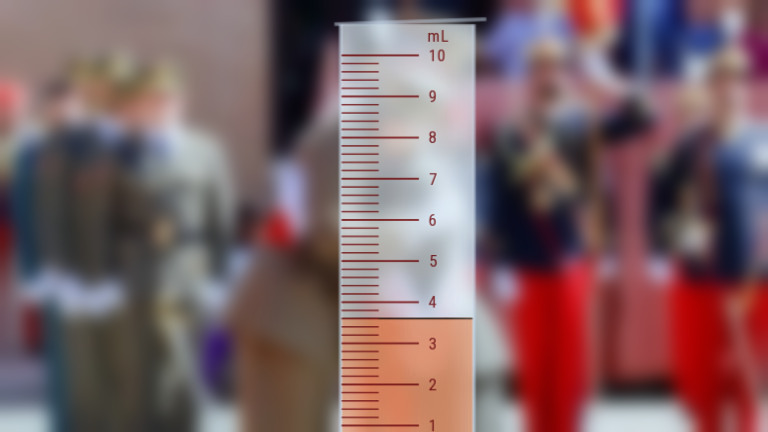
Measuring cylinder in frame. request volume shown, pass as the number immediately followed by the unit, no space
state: 3.6mL
